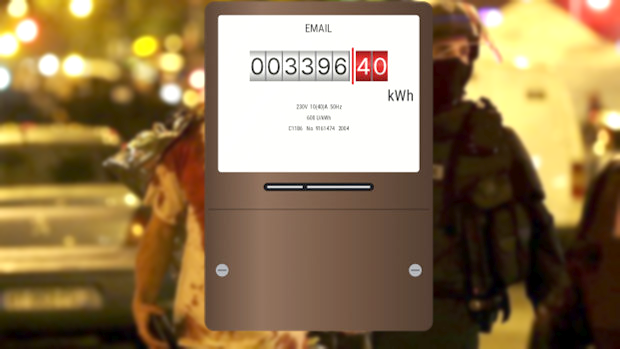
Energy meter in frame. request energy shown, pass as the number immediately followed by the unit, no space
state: 3396.40kWh
